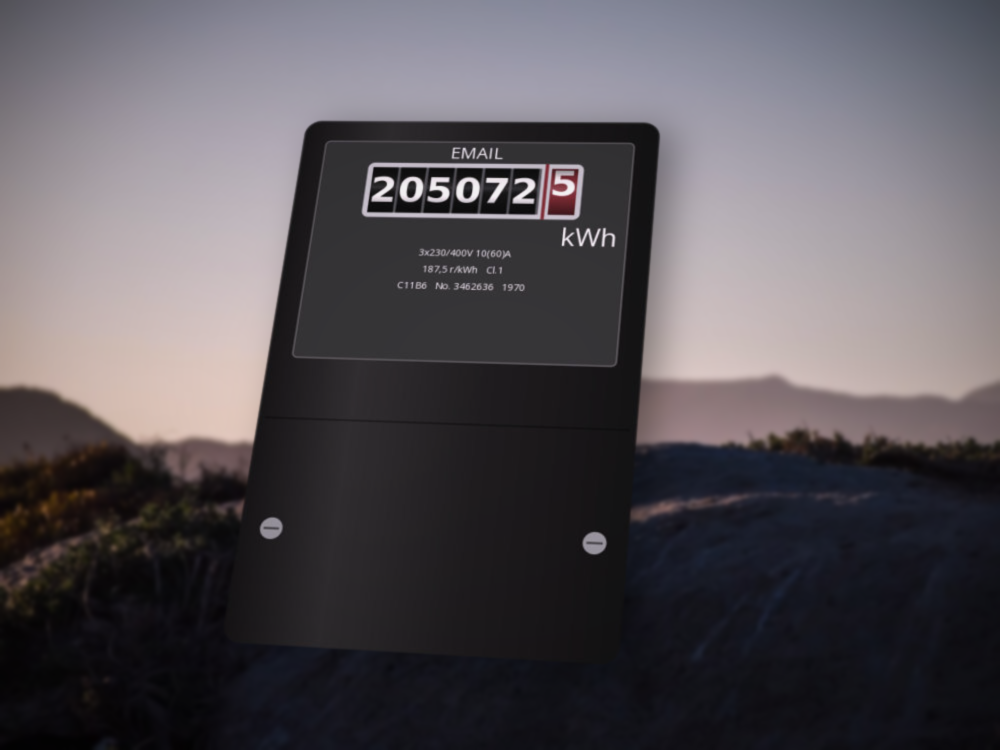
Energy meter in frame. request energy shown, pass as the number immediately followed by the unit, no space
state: 205072.5kWh
